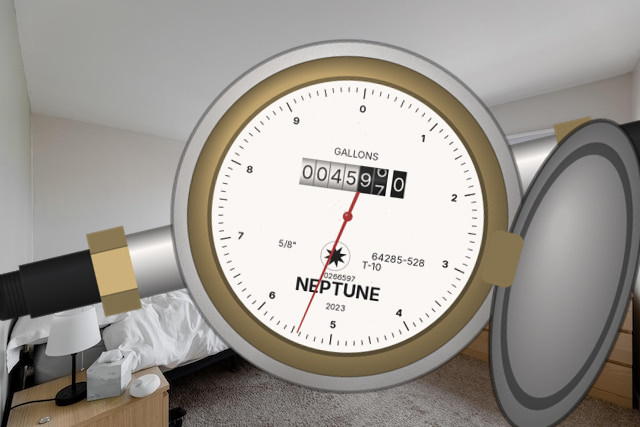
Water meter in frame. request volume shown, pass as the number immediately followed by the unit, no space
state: 45965.4gal
